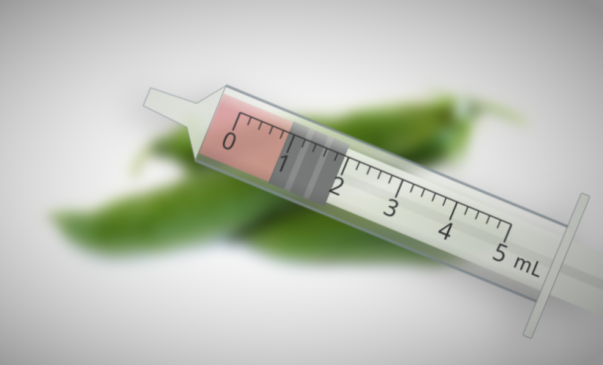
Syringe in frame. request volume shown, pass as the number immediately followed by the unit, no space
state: 0.9mL
